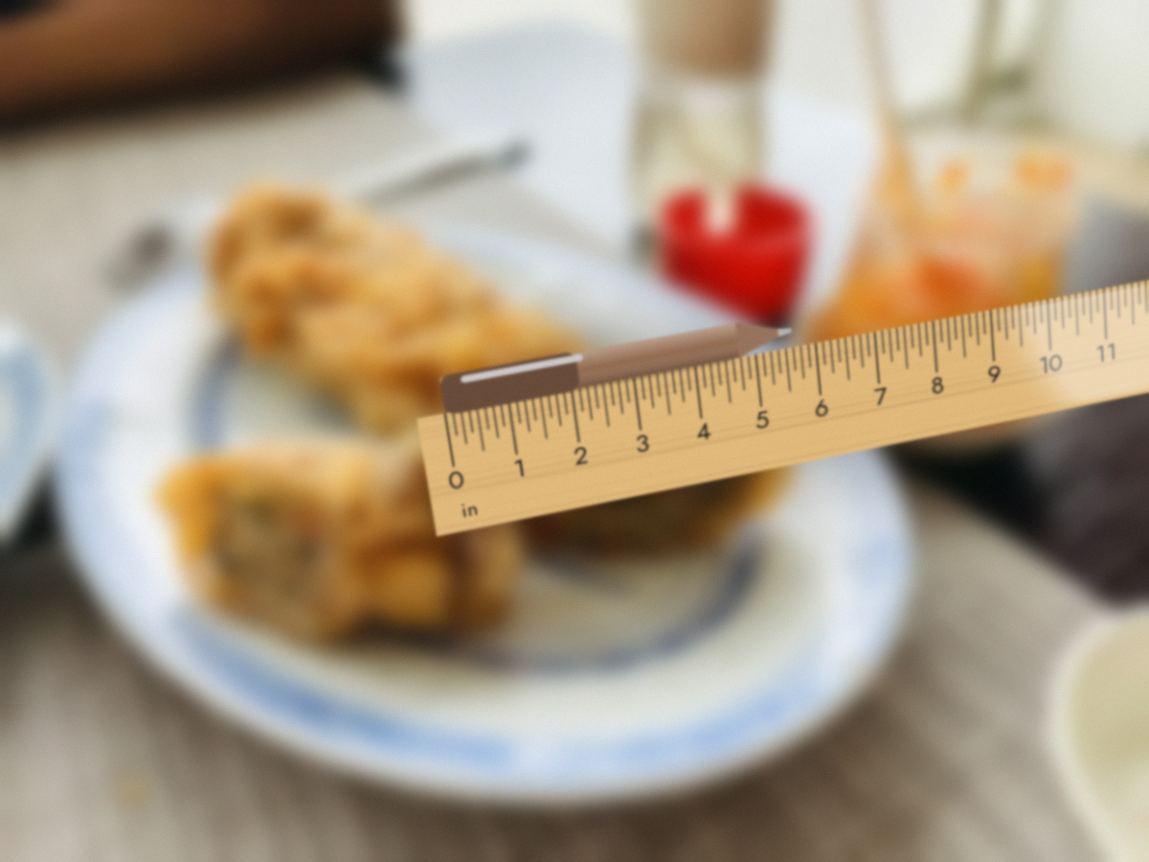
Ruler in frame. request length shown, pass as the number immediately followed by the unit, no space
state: 5.625in
